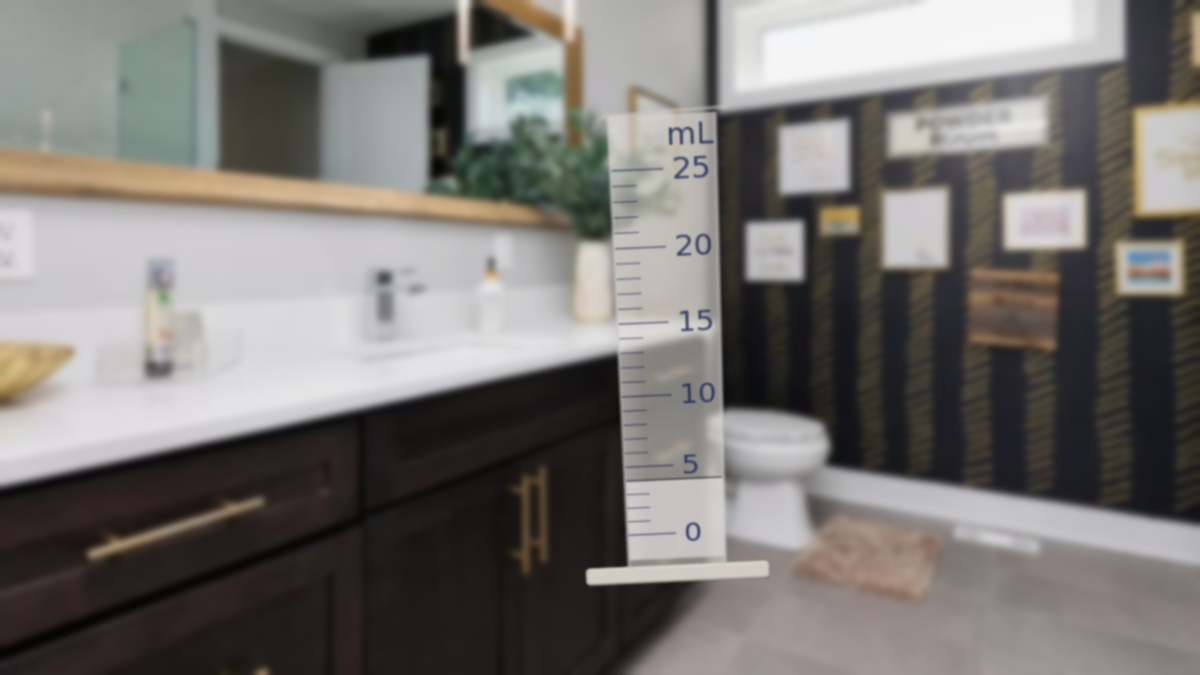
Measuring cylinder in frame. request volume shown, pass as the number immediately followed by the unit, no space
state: 4mL
